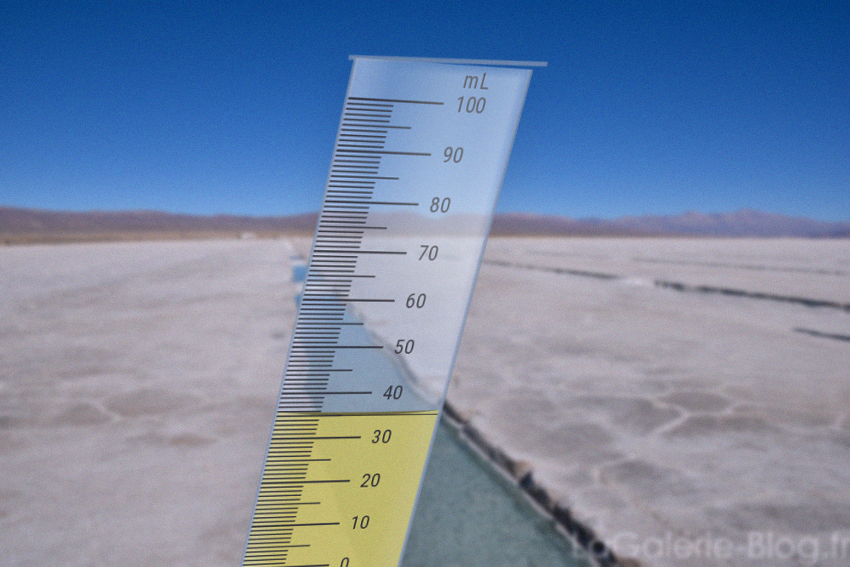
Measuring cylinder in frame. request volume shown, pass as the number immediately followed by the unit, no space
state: 35mL
